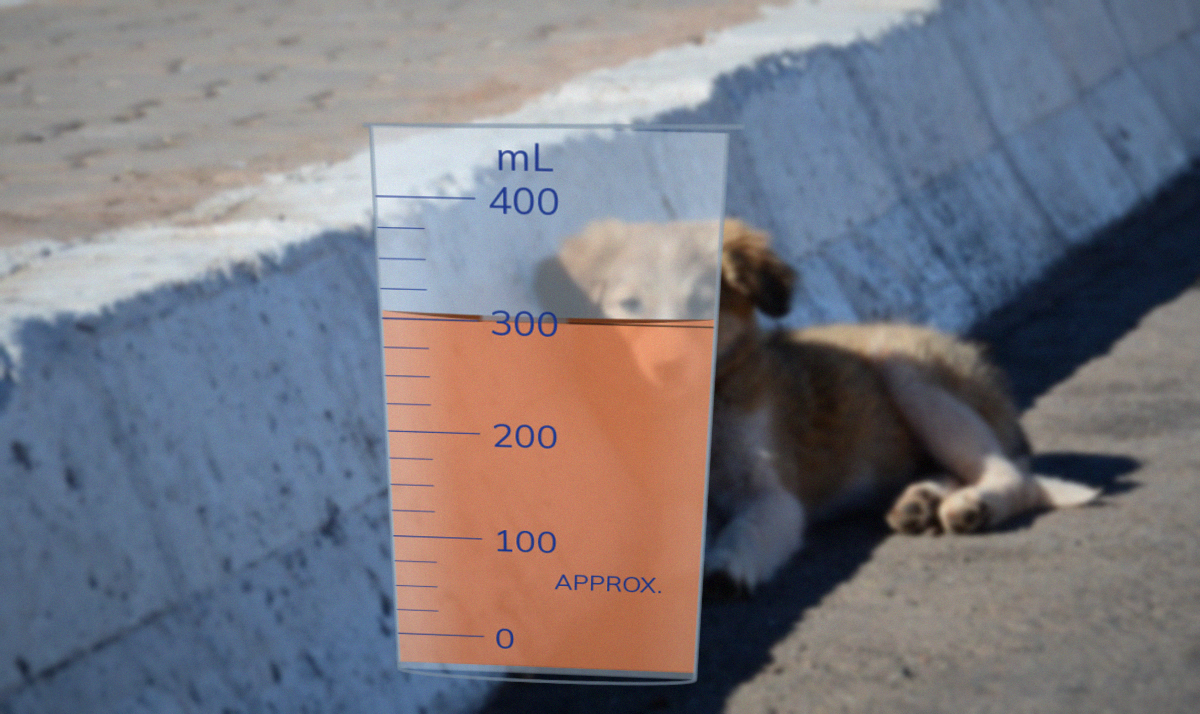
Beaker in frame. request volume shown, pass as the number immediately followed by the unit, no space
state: 300mL
